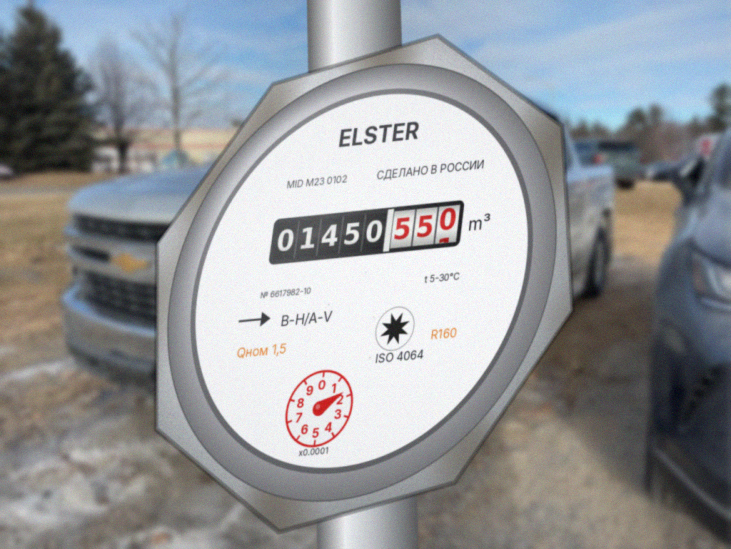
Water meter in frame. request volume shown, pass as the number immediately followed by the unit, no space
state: 1450.5501m³
